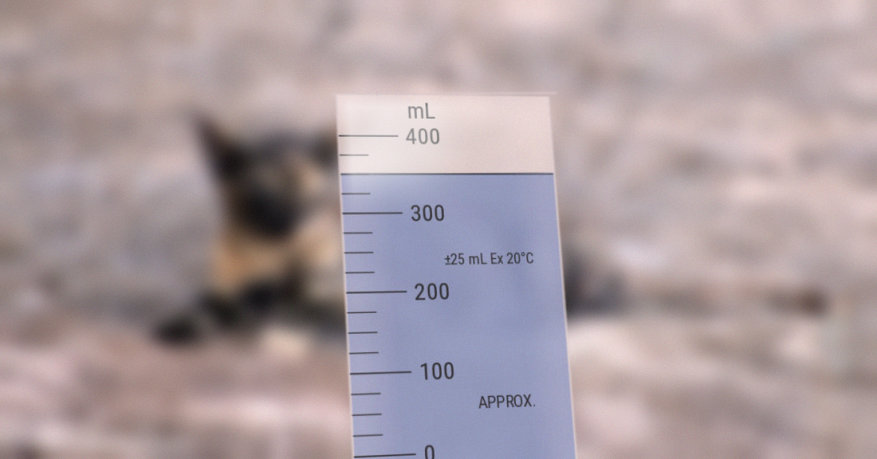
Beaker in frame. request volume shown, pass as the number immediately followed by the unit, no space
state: 350mL
